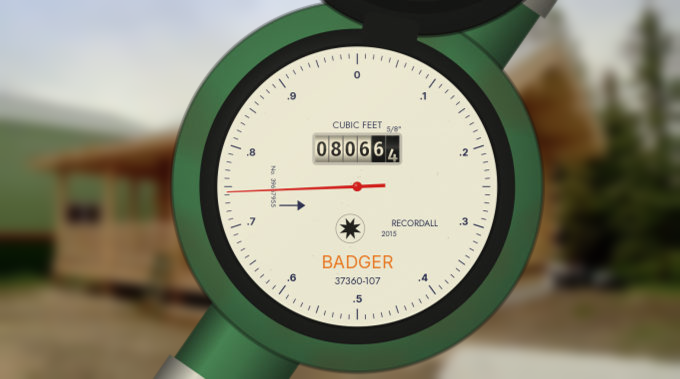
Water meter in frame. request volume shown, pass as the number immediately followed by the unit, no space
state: 80663.74ft³
